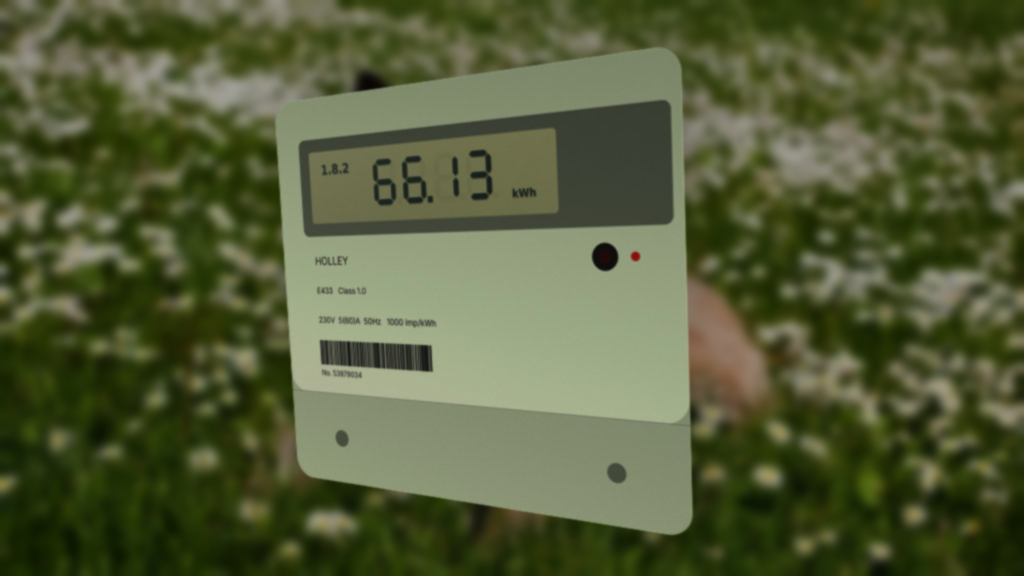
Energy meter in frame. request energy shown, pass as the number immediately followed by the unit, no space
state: 66.13kWh
